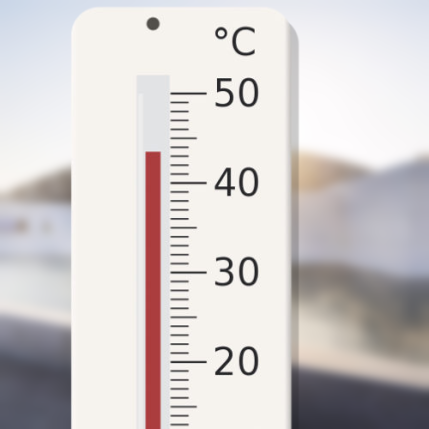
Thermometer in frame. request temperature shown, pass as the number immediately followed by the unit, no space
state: 43.5°C
